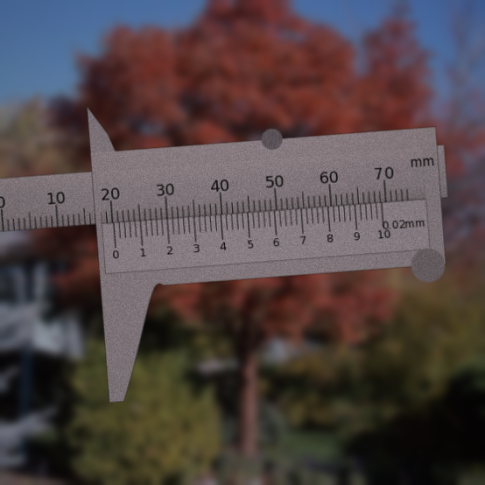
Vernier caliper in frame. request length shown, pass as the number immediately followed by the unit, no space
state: 20.2mm
